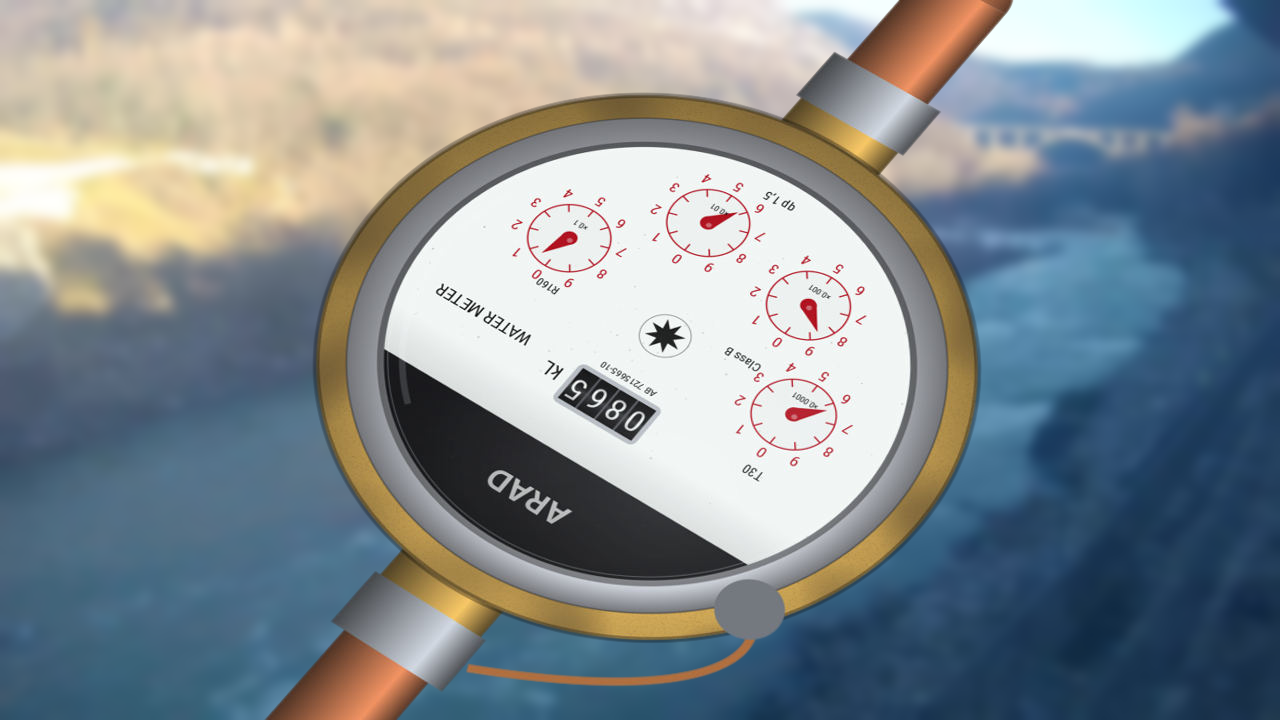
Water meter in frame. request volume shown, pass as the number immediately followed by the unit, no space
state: 865.0586kL
